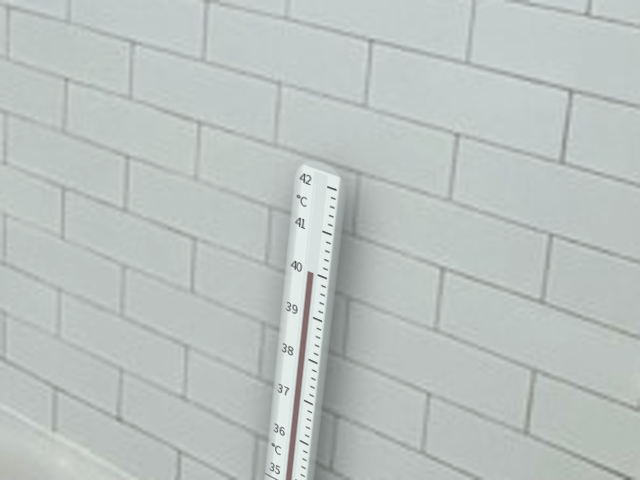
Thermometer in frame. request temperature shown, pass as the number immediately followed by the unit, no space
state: 40°C
